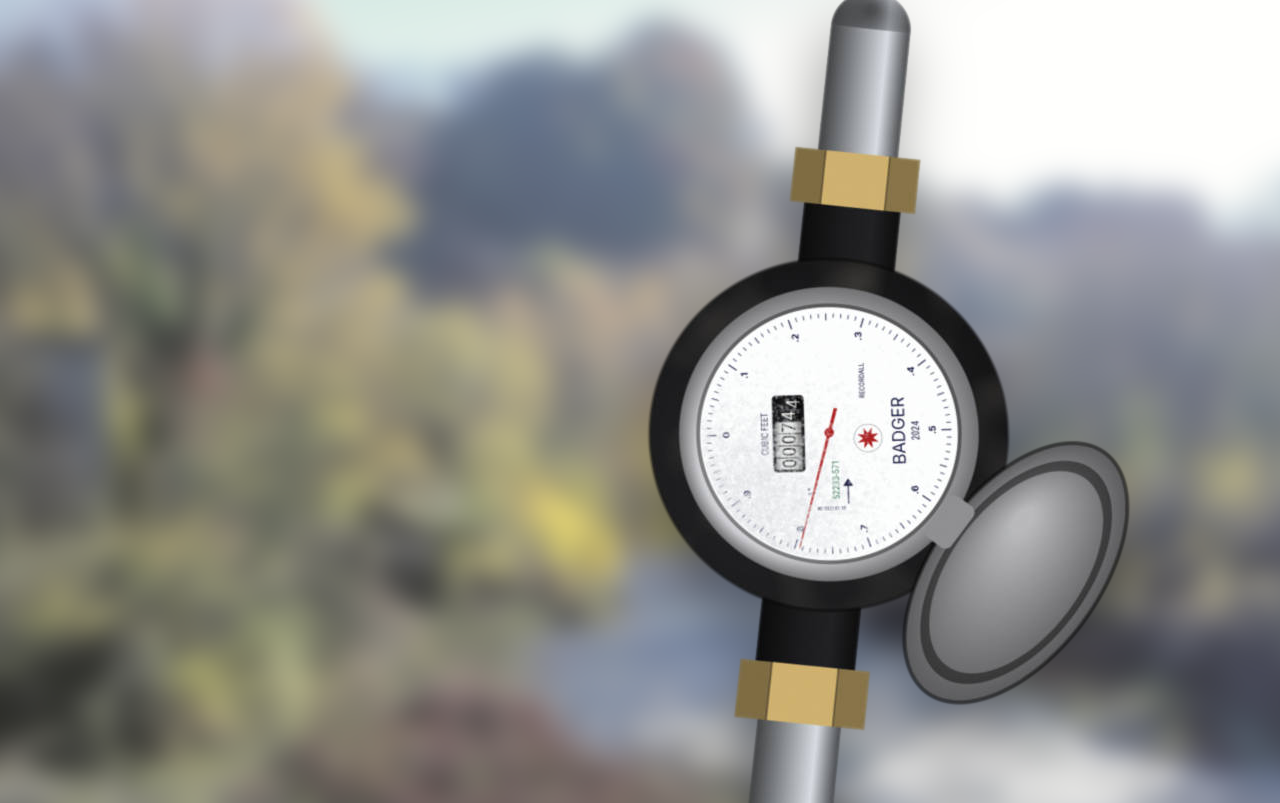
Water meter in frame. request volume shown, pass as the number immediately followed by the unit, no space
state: 743.79ft³
